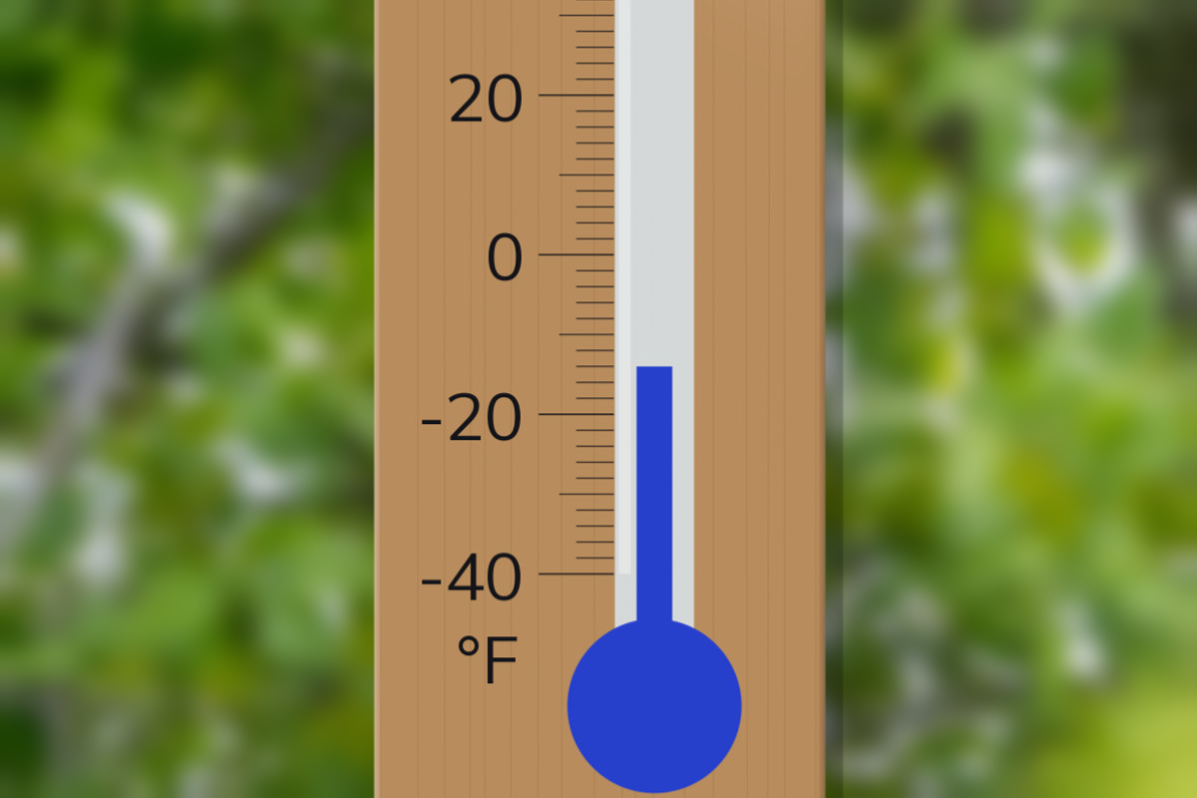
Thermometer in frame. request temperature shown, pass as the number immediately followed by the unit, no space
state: -14°F
